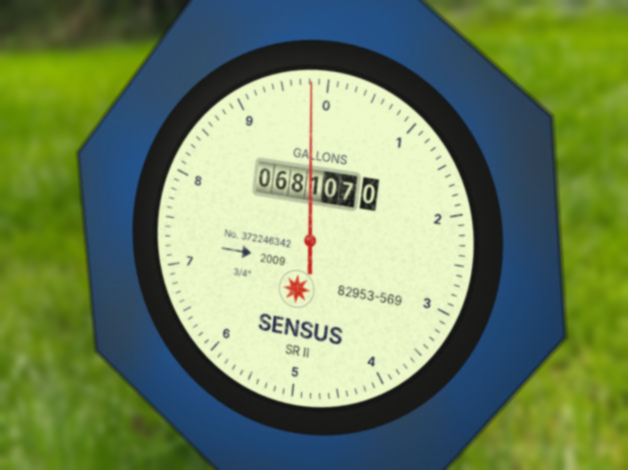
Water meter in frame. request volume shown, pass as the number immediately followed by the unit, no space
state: 681069.8gal
